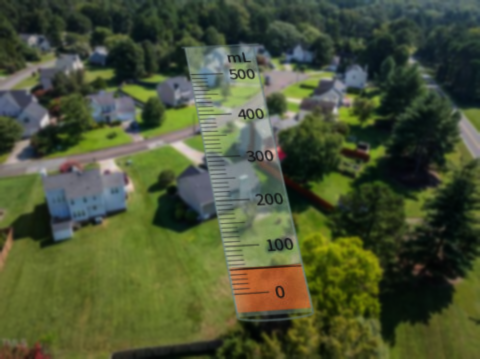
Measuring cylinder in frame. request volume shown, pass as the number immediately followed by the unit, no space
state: 50mL
